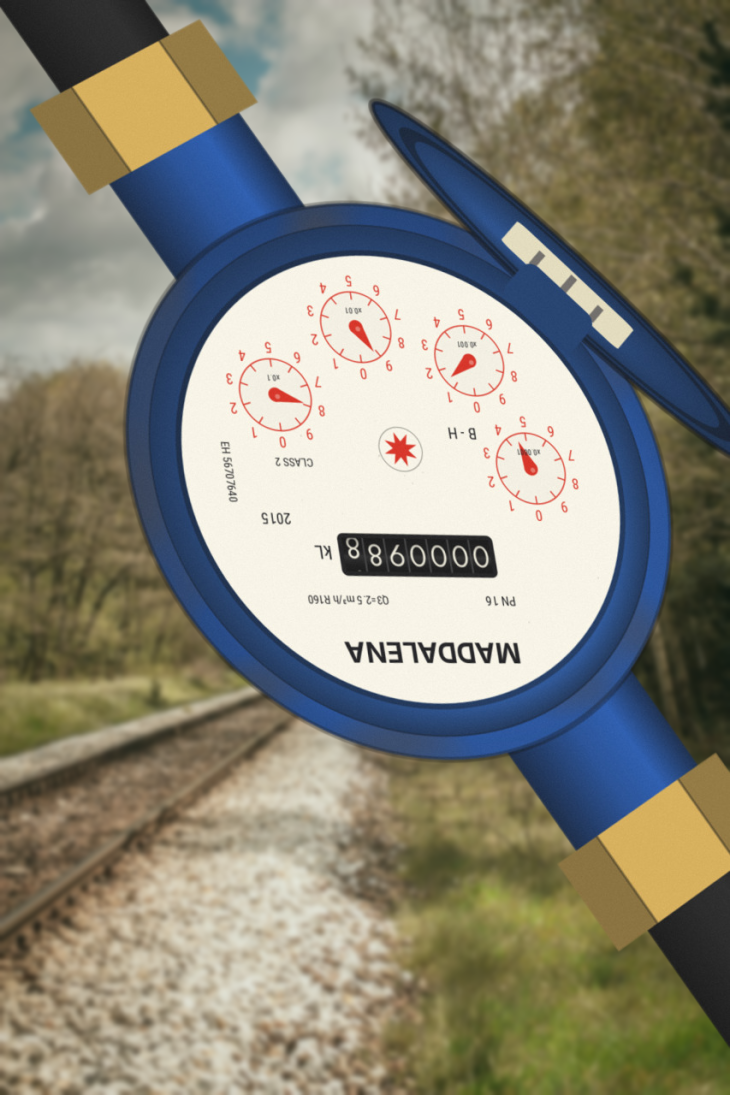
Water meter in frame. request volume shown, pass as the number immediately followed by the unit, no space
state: 987.7914kL
